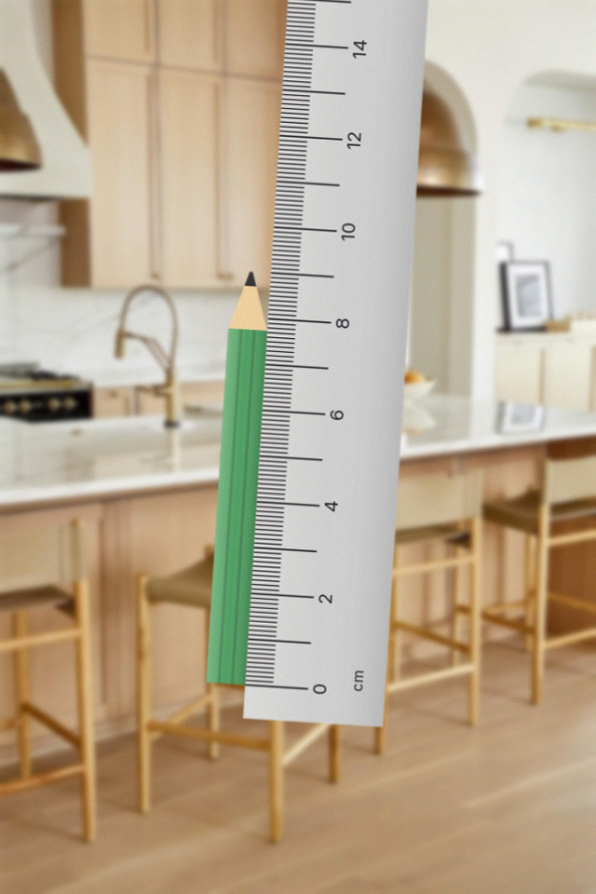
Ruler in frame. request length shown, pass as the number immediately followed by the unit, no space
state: 9cm
